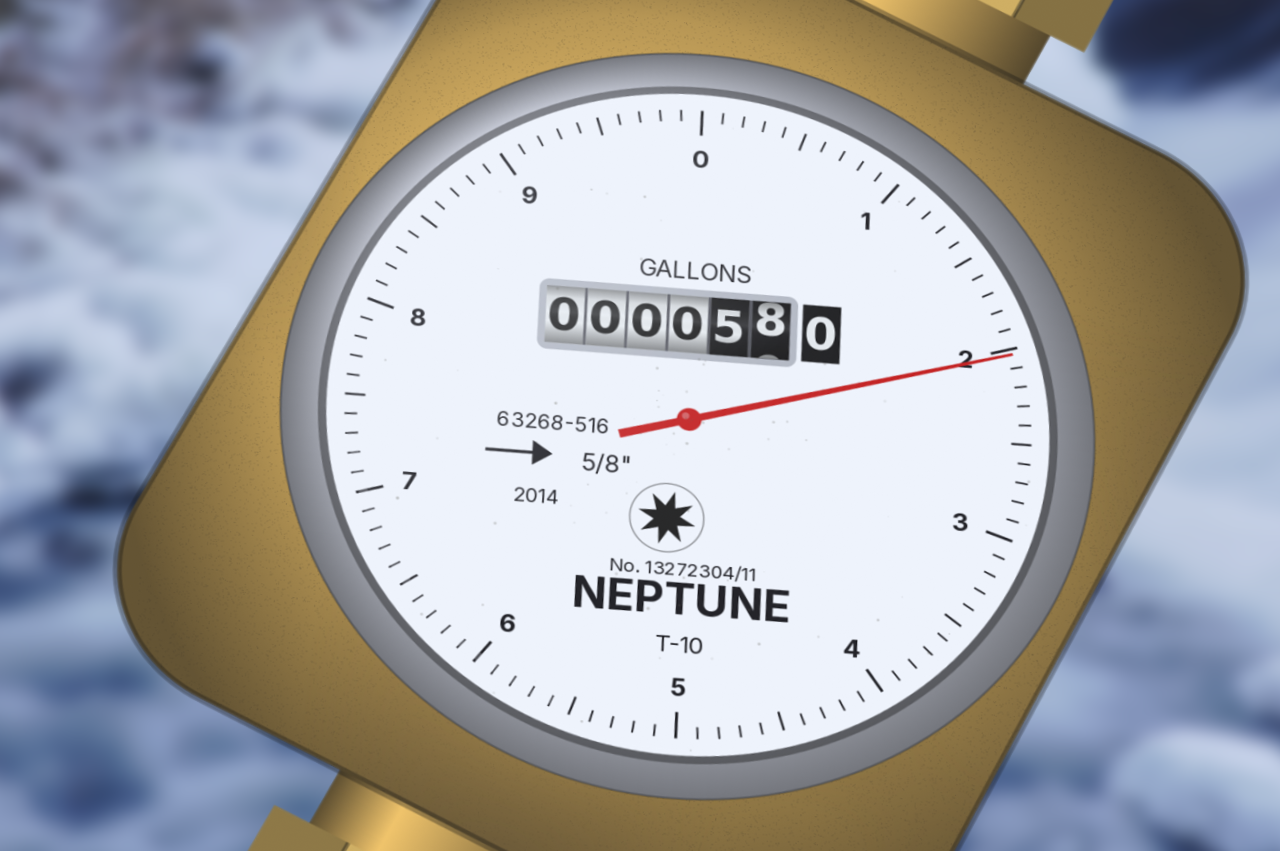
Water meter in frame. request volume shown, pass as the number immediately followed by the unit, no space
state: 582.0gal
